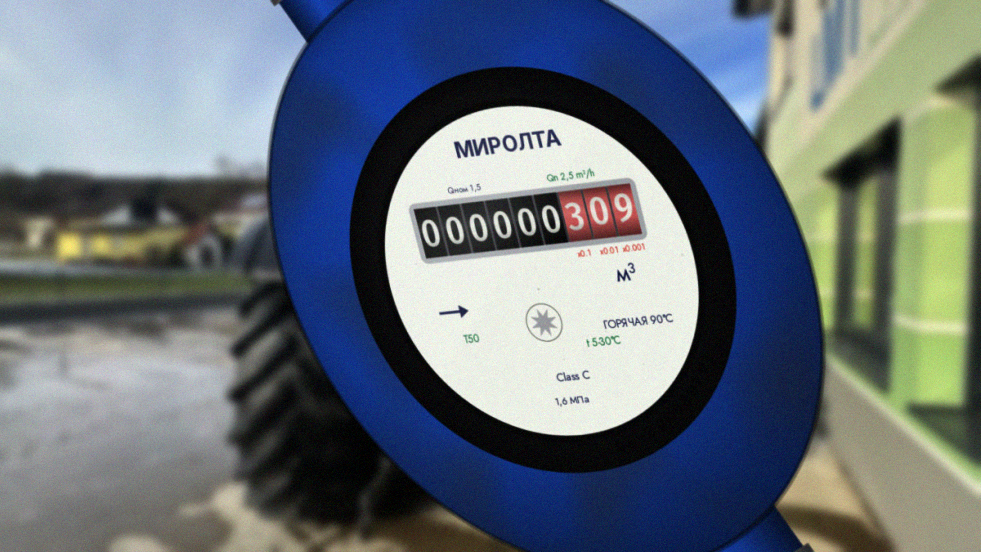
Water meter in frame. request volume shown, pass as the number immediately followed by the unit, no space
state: 0.309m³
